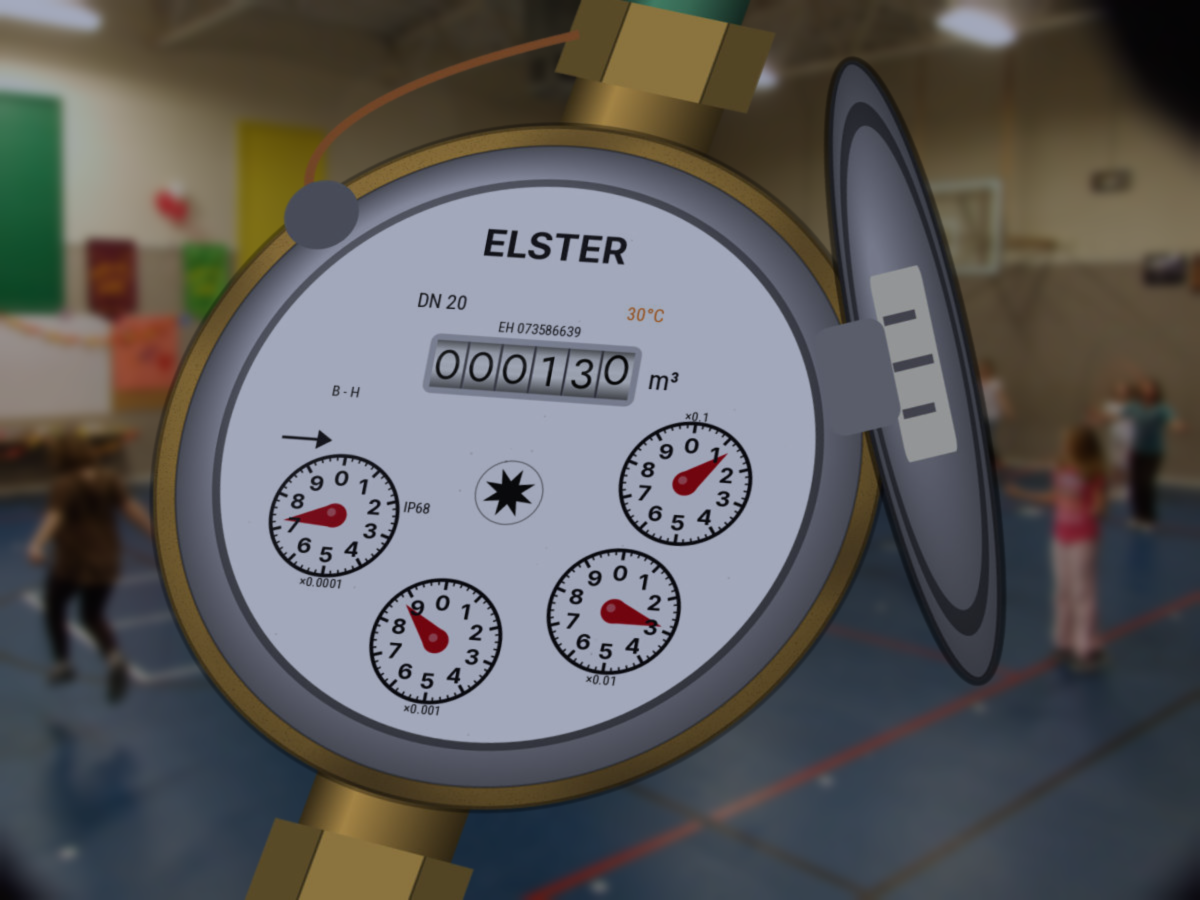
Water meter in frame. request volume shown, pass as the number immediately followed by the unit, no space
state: 130.1287m³
